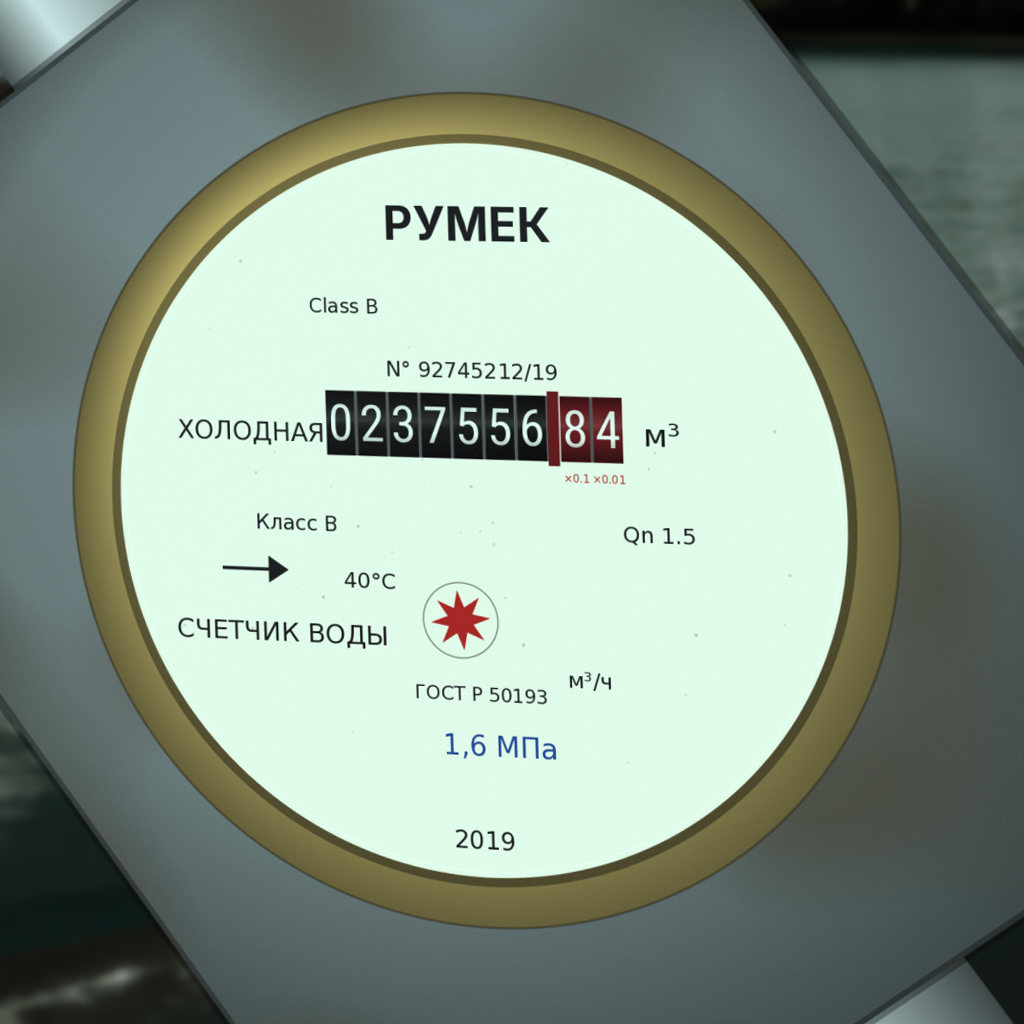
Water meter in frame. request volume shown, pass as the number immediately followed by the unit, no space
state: 237556.84m³
